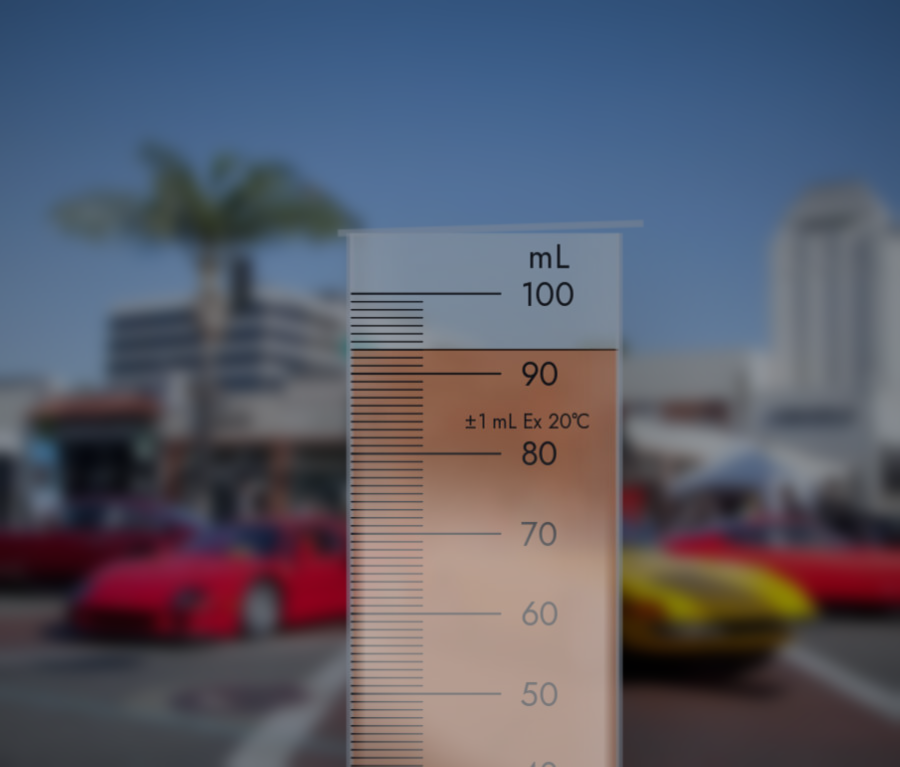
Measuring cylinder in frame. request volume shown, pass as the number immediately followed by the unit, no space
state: 93mL
